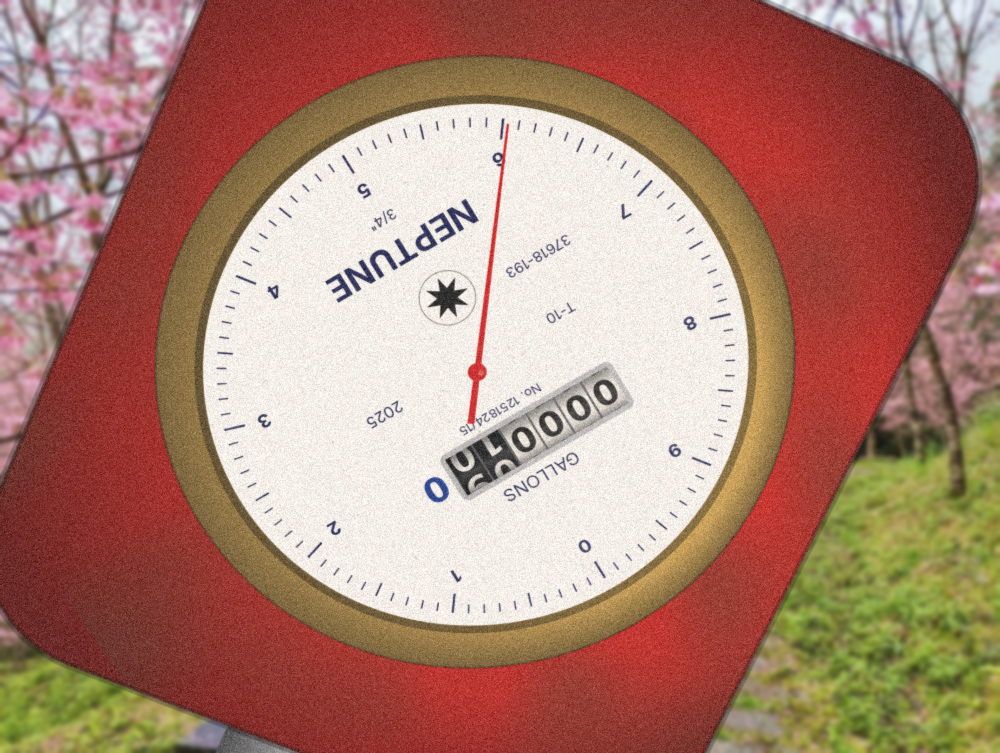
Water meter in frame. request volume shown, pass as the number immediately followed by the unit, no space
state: 96.0gal
